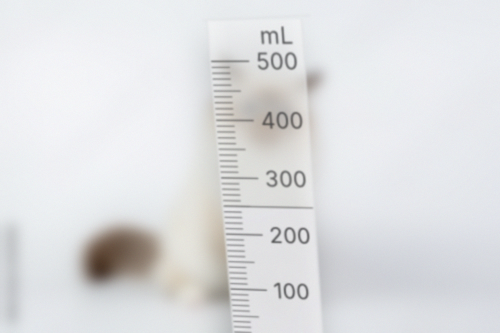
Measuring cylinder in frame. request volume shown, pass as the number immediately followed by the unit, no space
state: 250mL
